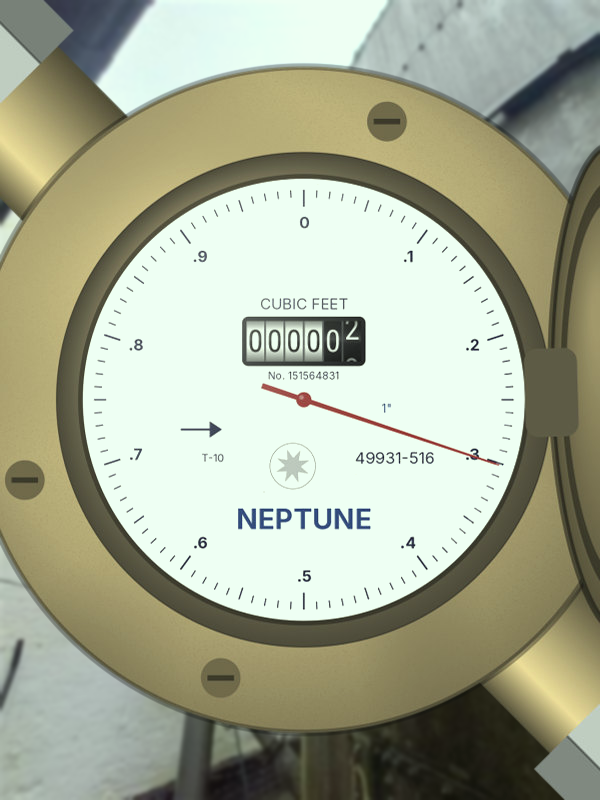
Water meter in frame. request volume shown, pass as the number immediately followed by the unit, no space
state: 2.30ft³
